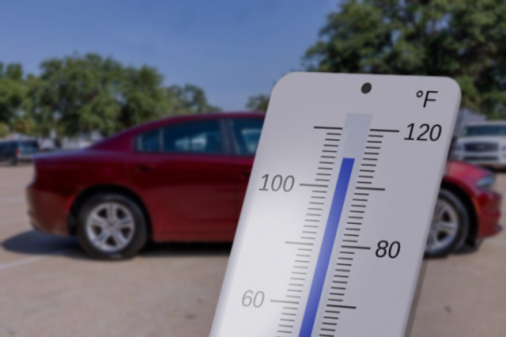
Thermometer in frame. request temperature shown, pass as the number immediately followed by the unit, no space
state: 110°F
